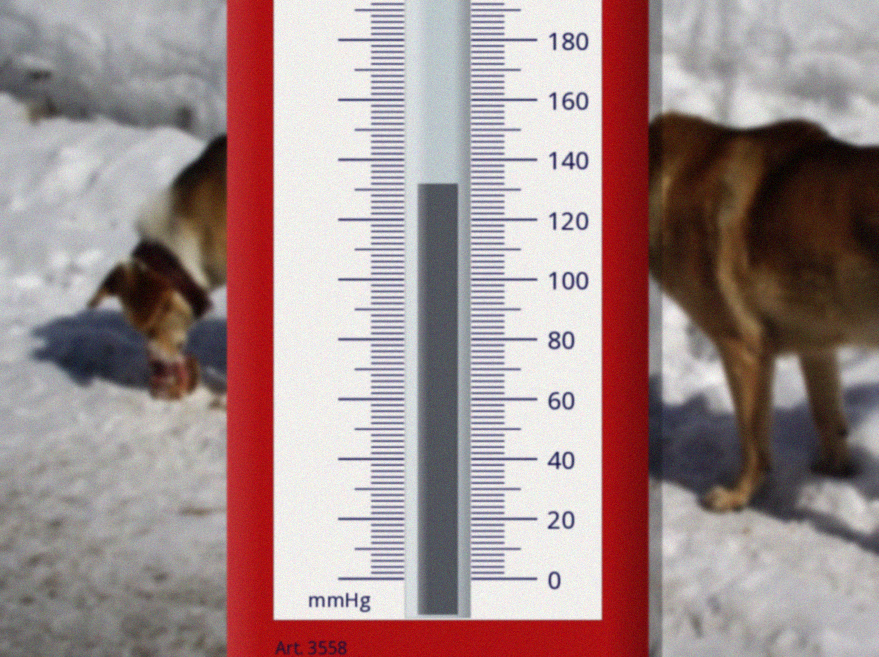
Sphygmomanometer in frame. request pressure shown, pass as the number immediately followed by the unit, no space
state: 132mmHg
